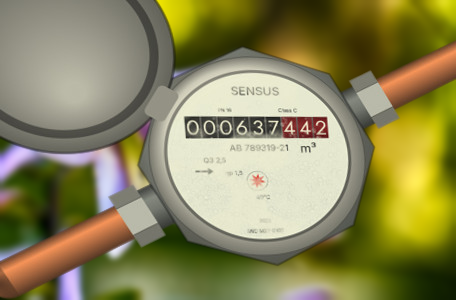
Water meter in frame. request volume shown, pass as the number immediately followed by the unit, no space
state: 637.442m³
